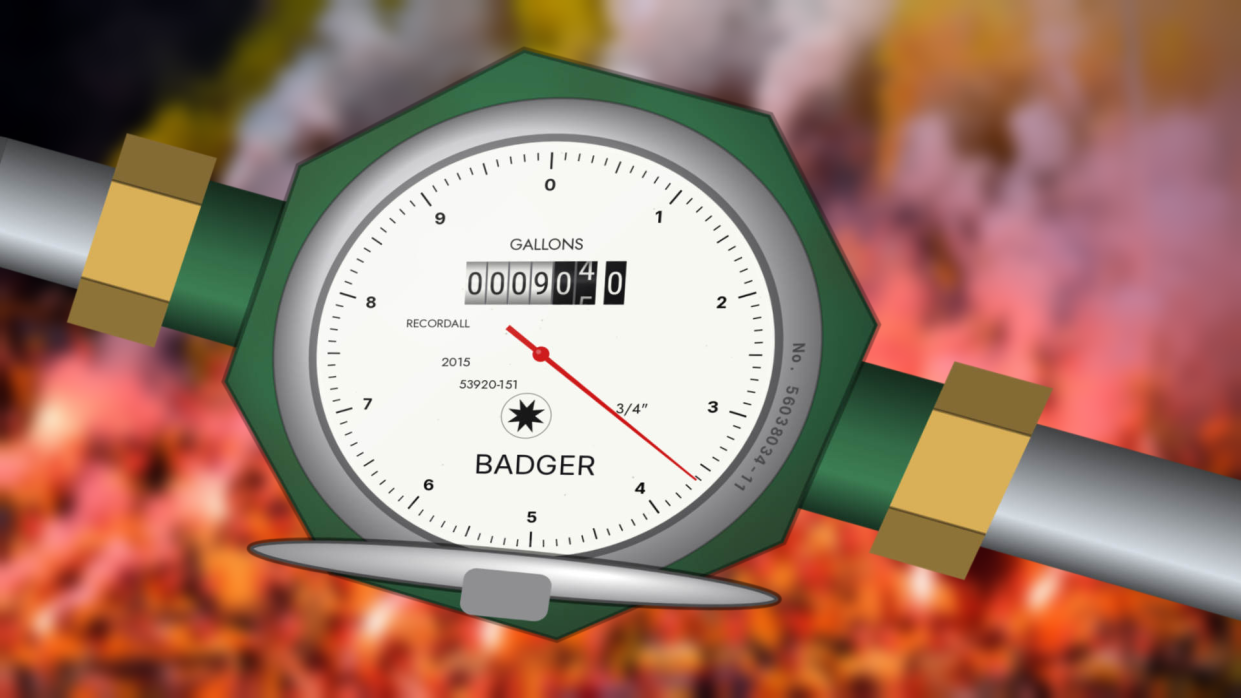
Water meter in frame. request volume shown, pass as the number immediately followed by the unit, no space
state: 9043.6gal
